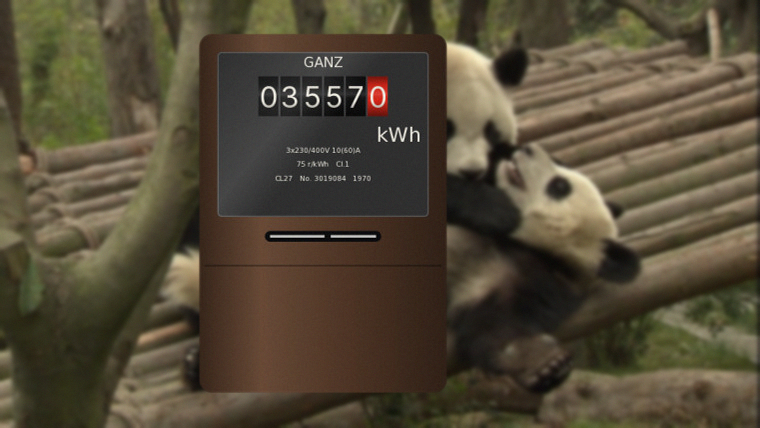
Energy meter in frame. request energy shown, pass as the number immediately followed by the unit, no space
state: 3557.0kWh
